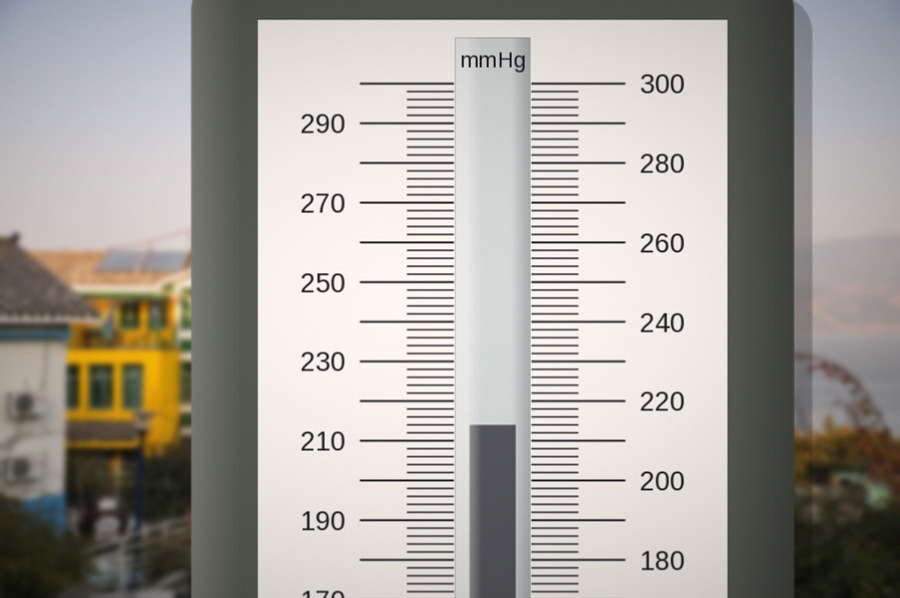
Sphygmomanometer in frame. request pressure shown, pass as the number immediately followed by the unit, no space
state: 214mmHg
